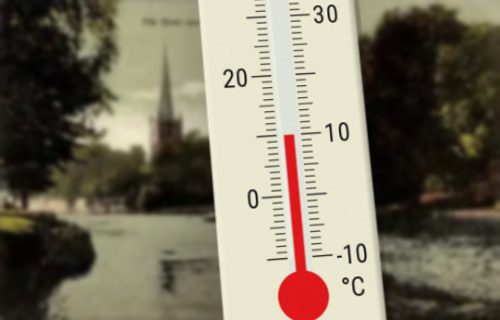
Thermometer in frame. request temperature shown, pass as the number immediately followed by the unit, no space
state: 10°C
